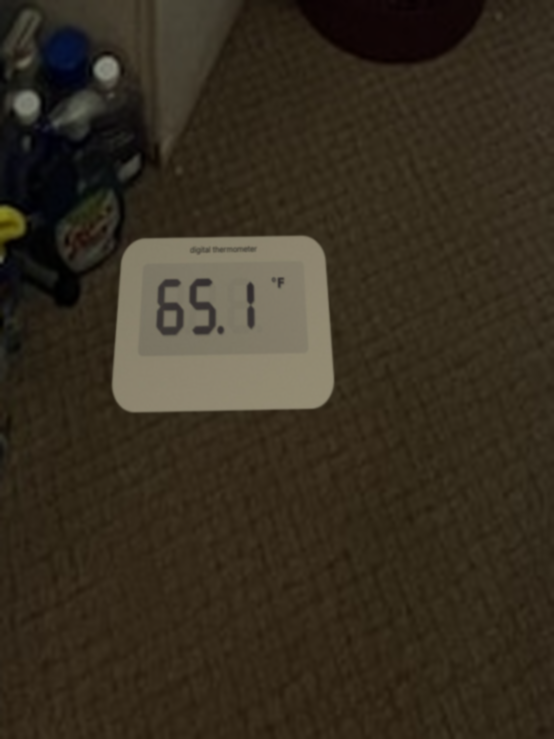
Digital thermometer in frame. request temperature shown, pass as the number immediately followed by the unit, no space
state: 65.1°F
